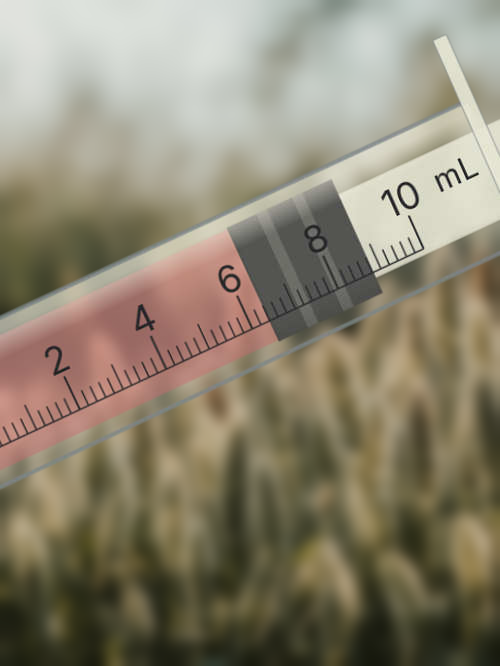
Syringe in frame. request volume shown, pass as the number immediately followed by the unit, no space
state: 6.4mL
